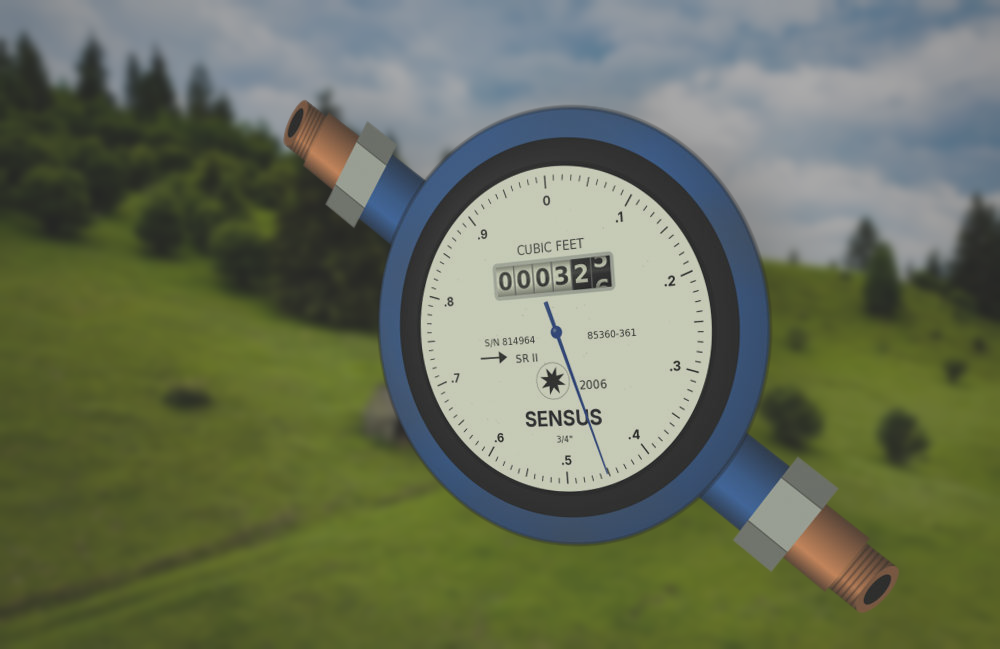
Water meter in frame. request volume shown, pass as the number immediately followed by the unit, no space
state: 325.45ft³
